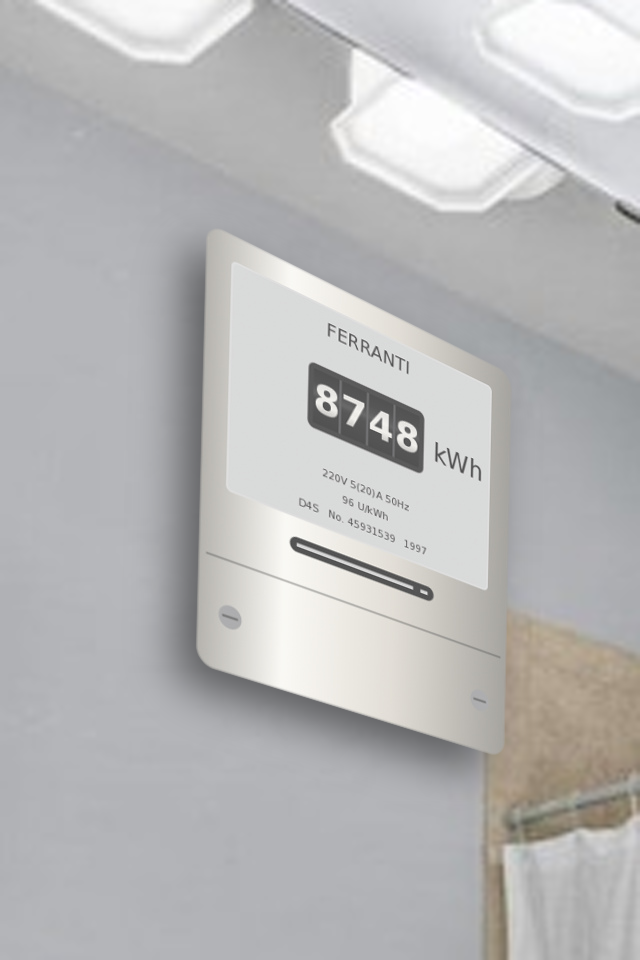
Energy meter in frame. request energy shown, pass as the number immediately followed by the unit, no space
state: 8748kWh
